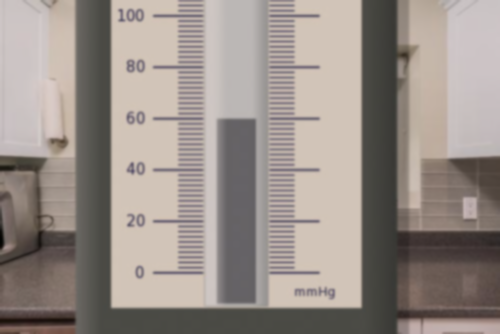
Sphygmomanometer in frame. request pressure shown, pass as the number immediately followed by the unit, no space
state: 60mmHg
